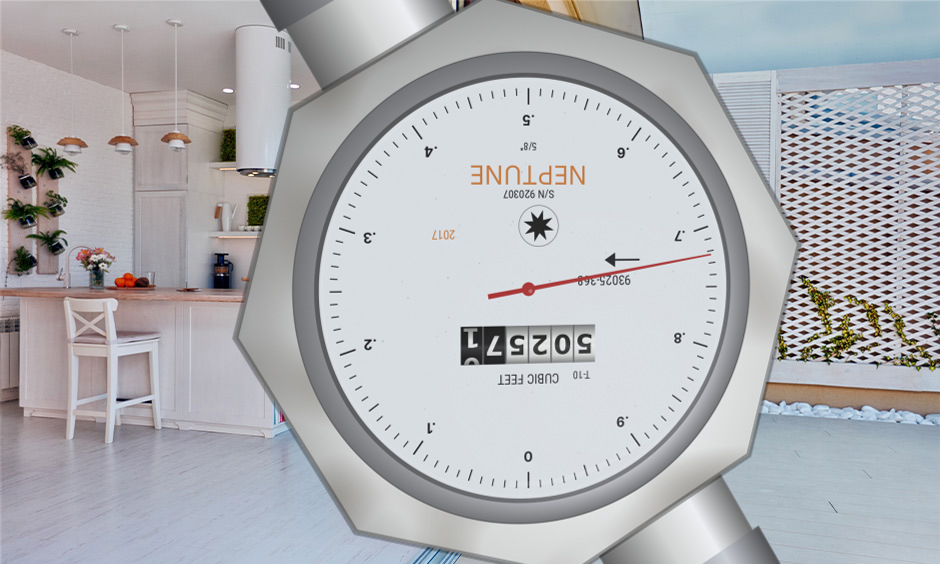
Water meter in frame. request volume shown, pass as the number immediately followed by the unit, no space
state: 502570.72ft³
